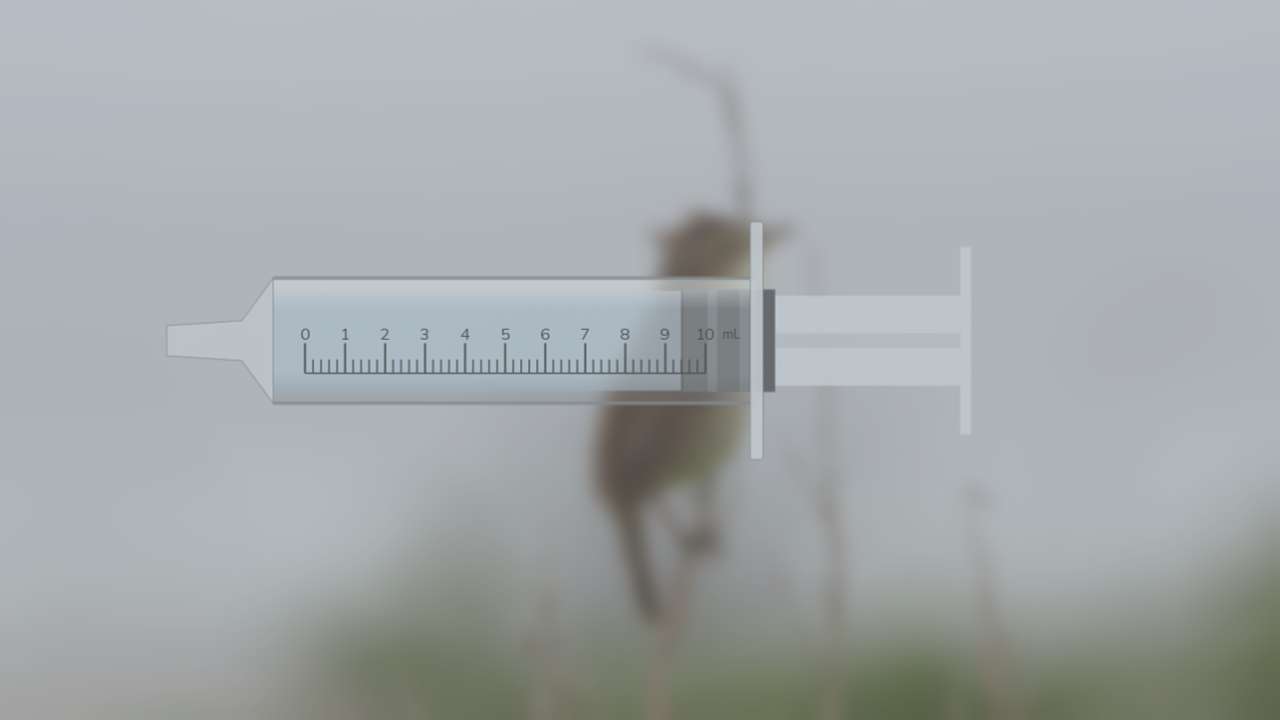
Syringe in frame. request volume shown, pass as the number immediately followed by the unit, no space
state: 9.4mL
